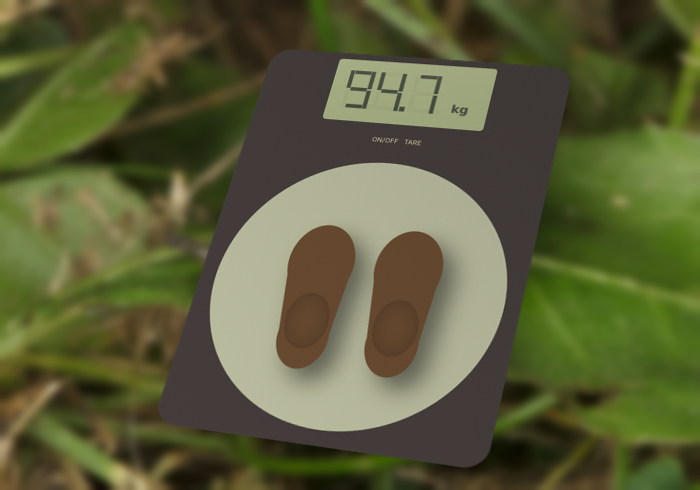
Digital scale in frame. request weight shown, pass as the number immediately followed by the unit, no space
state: 94.7kg
